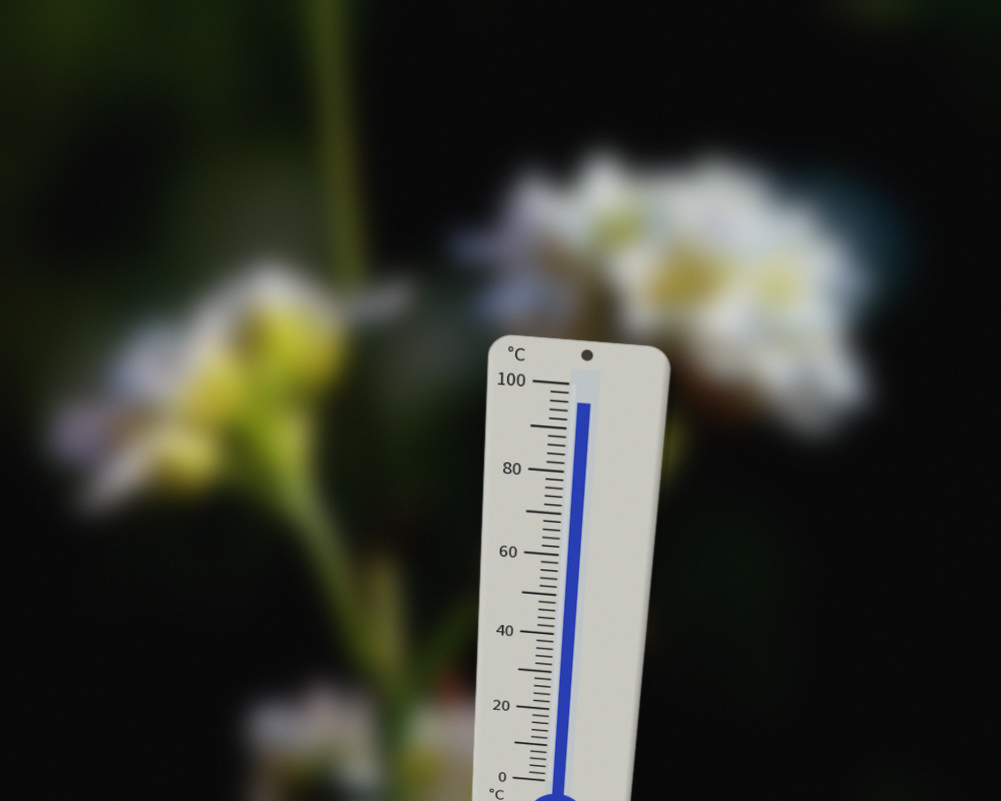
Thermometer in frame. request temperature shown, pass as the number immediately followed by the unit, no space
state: 96°C
